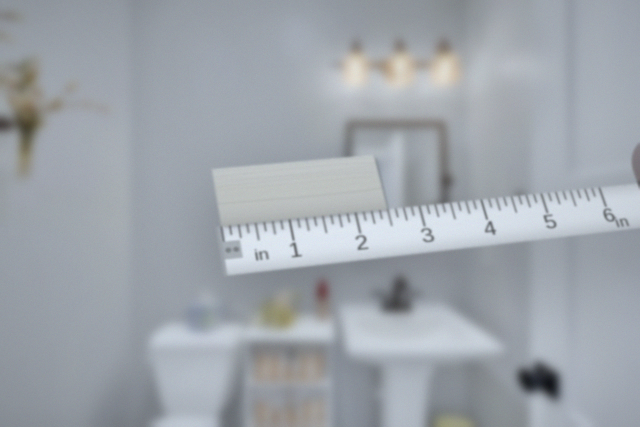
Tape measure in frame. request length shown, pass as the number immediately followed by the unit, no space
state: 2.5in
